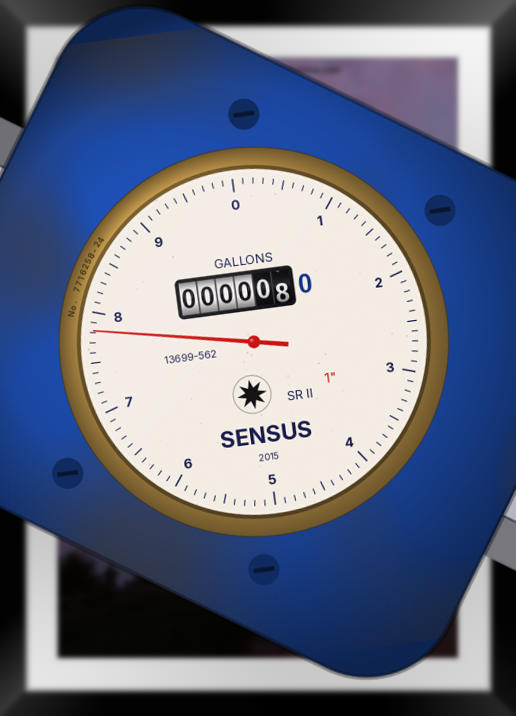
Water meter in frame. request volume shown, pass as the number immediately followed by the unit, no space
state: 77.8gal
